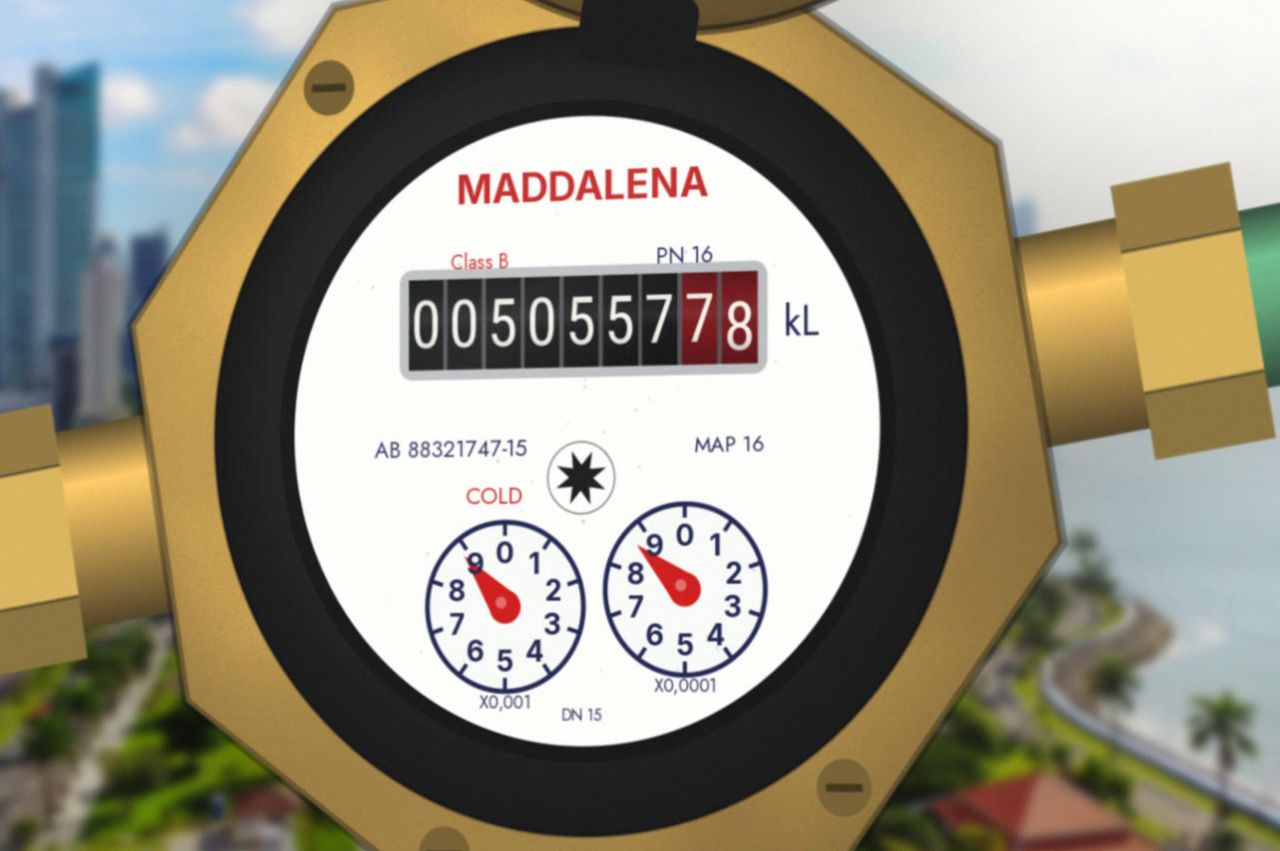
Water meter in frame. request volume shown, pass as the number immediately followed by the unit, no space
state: 50557.7788kL
